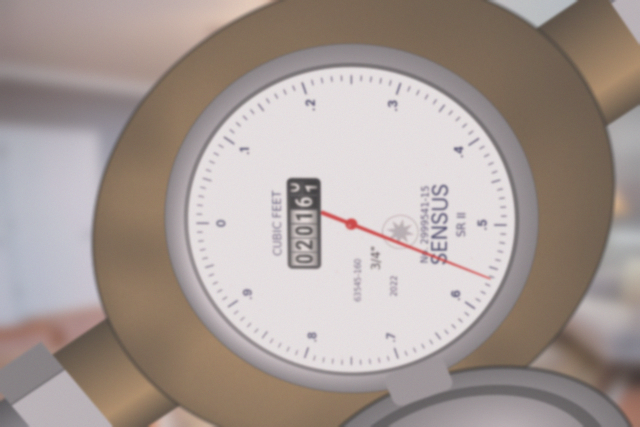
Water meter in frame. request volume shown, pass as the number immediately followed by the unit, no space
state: 20160.56ft³
